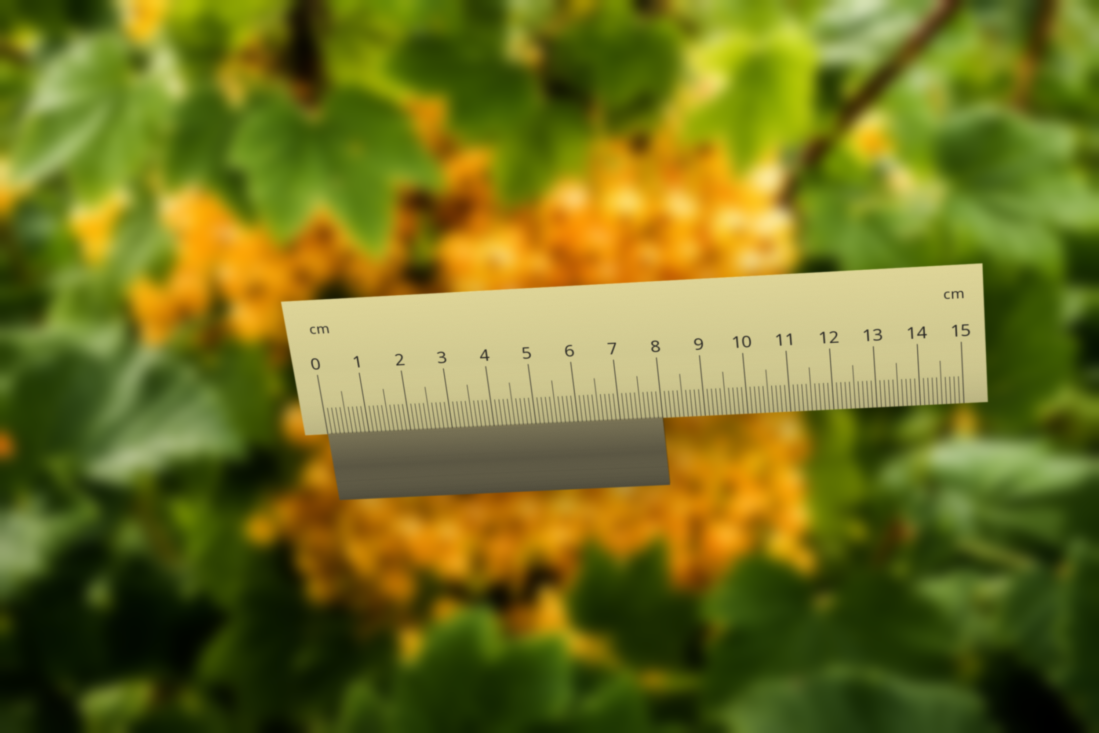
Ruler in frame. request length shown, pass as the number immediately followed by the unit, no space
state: 8cm
